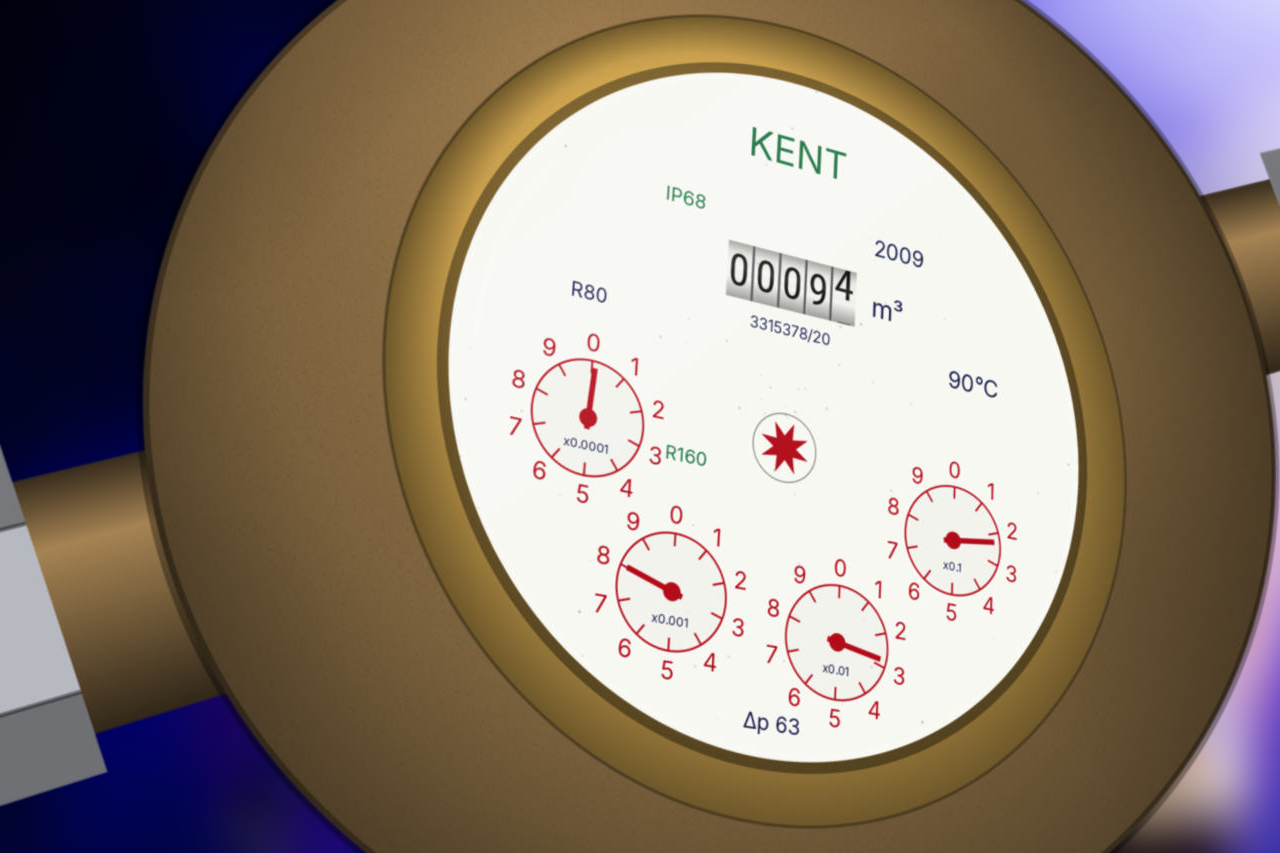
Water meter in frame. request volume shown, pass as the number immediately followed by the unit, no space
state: 94.2280m³
